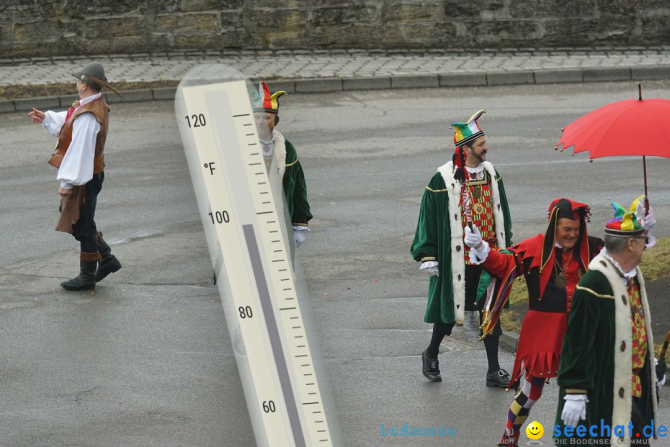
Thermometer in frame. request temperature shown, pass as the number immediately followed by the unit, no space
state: 98°F
